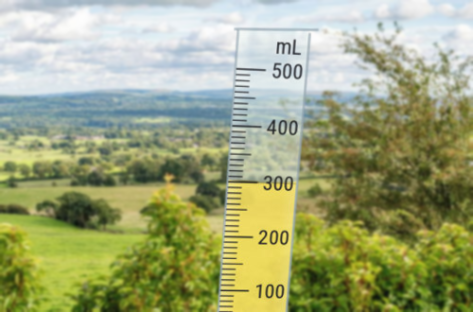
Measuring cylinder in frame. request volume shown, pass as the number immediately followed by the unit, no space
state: 300mL
